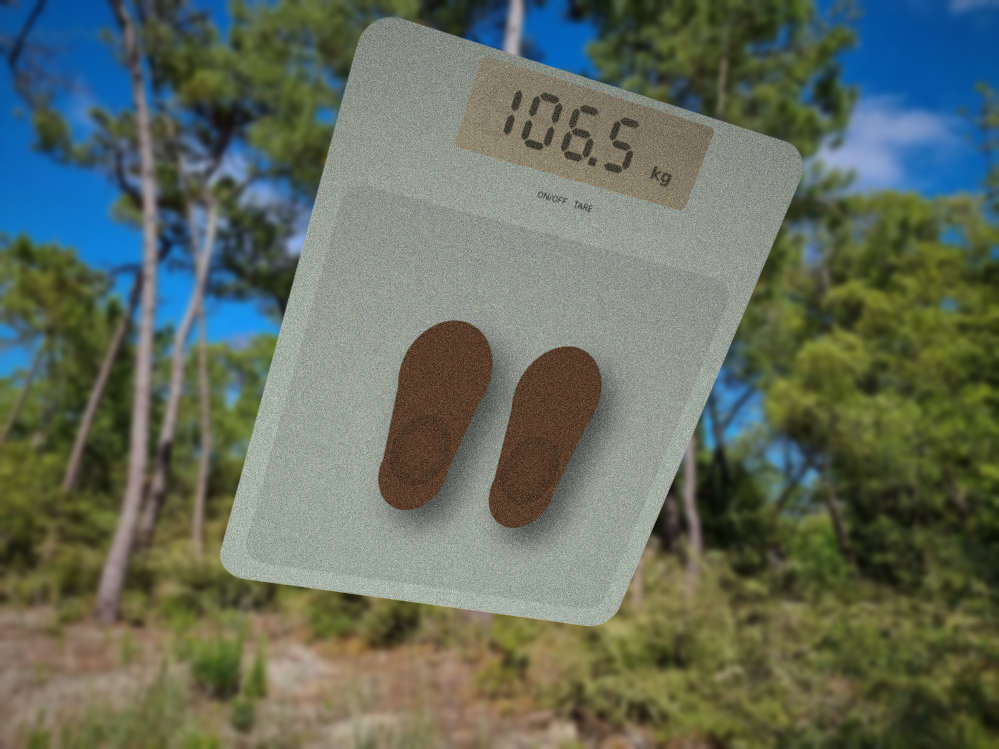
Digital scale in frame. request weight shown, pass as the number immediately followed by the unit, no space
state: 106.5kg
